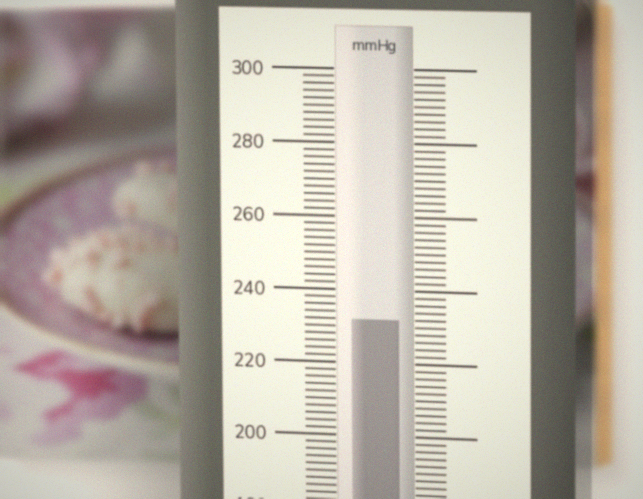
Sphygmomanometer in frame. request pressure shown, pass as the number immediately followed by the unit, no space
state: 232mmHg
